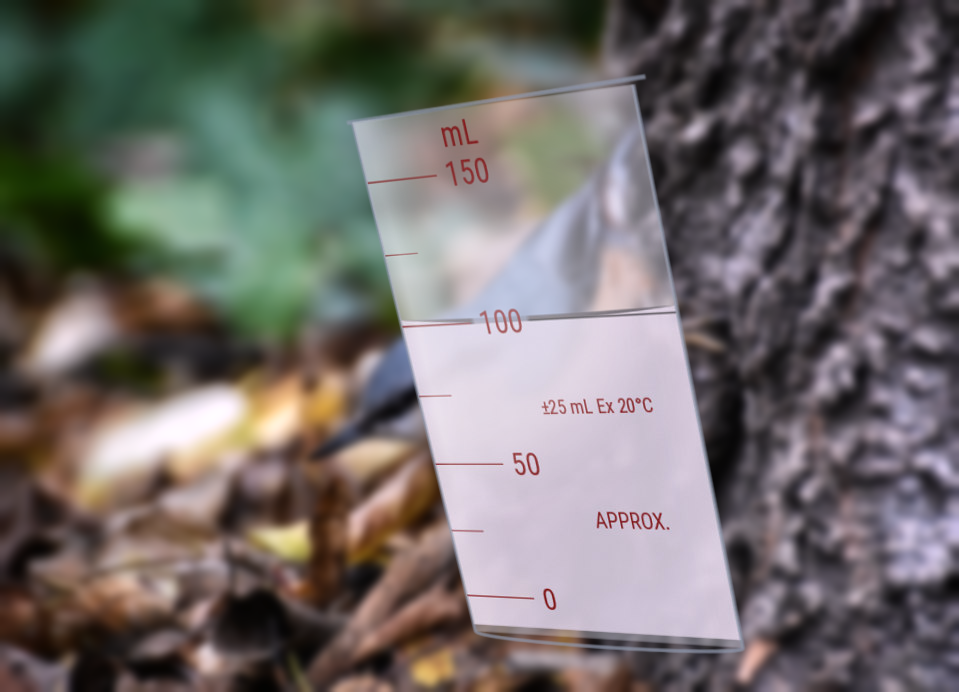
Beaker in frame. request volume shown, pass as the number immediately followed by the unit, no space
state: 100mL
